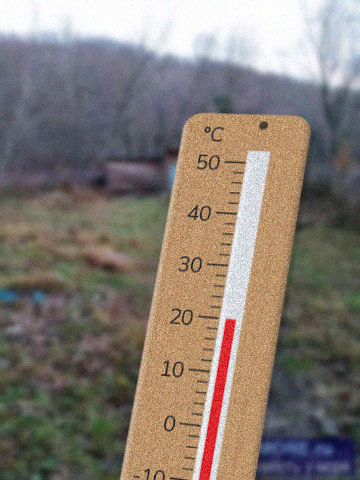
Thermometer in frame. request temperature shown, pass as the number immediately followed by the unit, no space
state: 20°C
